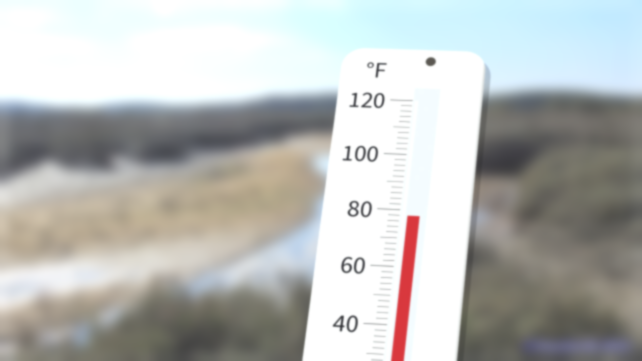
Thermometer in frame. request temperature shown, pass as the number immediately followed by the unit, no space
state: 78°F
